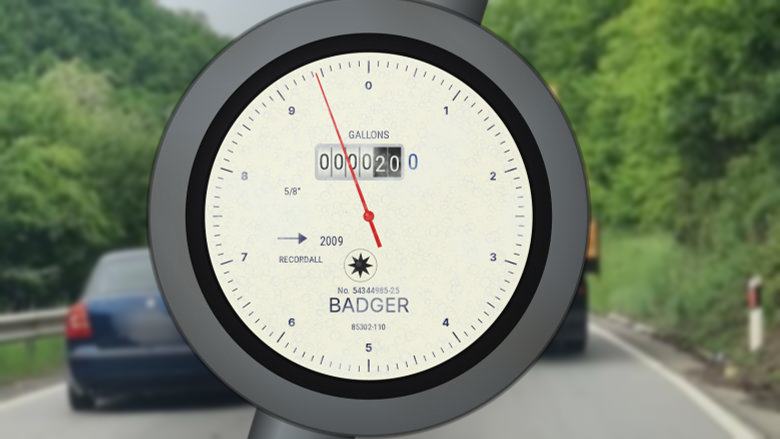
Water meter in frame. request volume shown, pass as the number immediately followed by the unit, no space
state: 199.4gal
